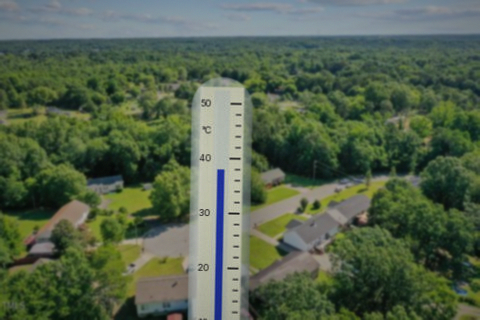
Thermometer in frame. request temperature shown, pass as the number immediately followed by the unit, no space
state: 38°C
